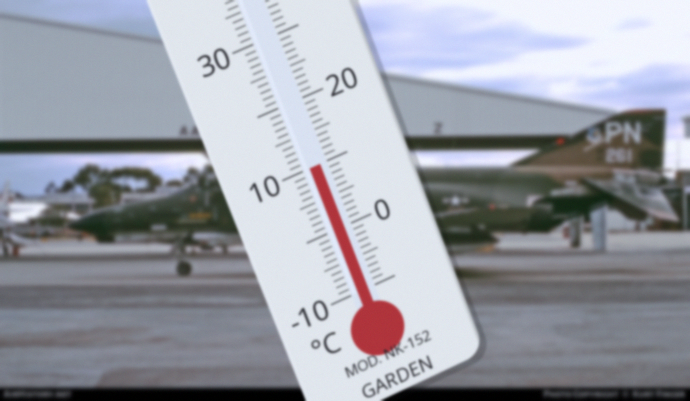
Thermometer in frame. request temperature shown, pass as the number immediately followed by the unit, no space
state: 10°C
